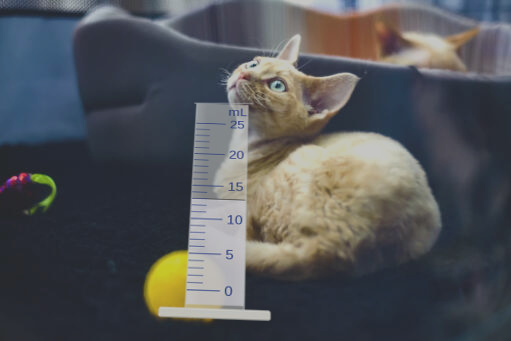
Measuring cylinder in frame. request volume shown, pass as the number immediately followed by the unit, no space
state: 13mL
